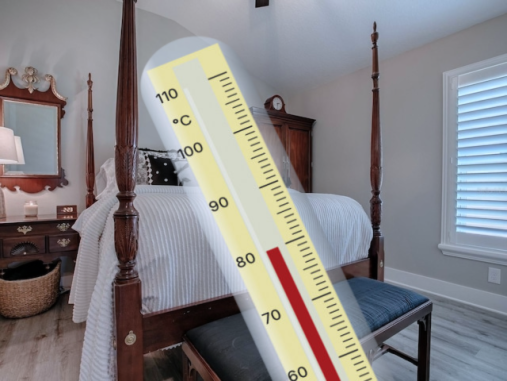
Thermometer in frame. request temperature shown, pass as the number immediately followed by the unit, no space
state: 80°C
